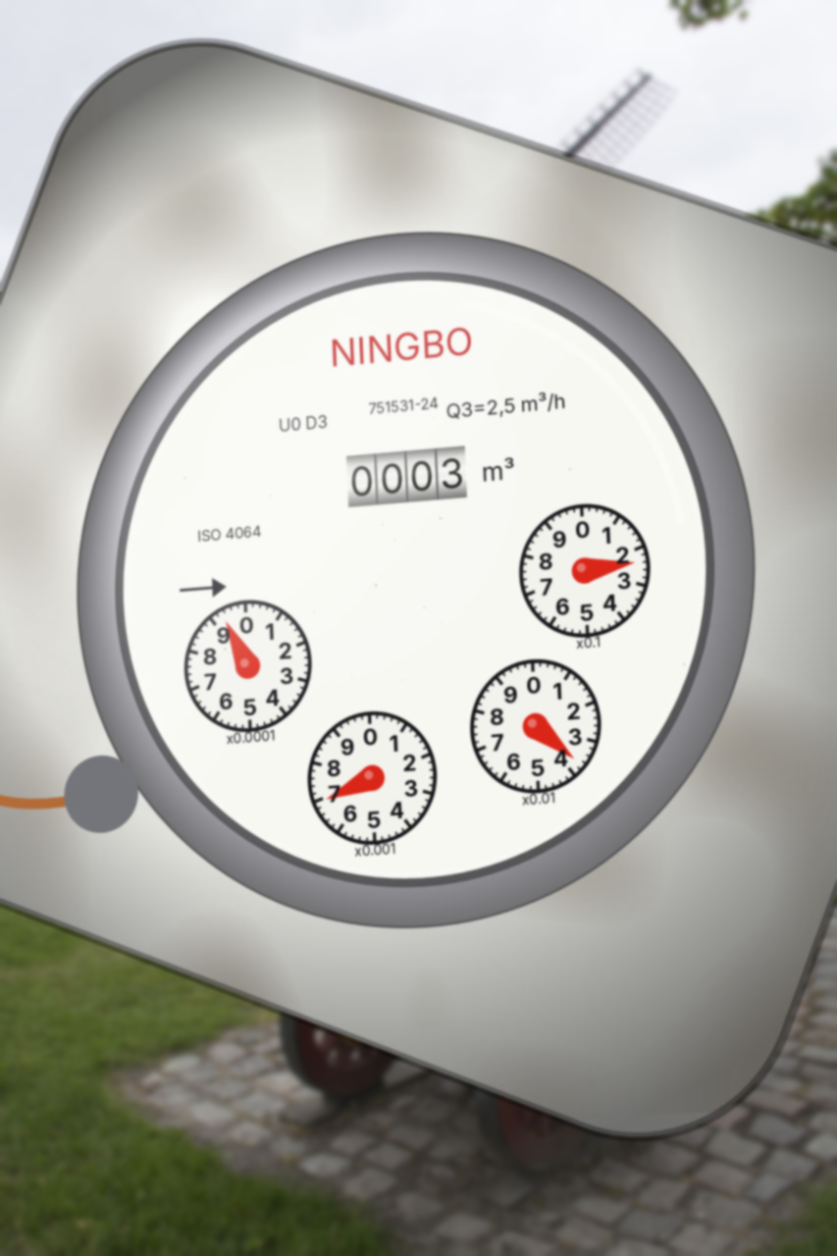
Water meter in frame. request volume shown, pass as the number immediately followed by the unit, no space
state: 3.2369m³
